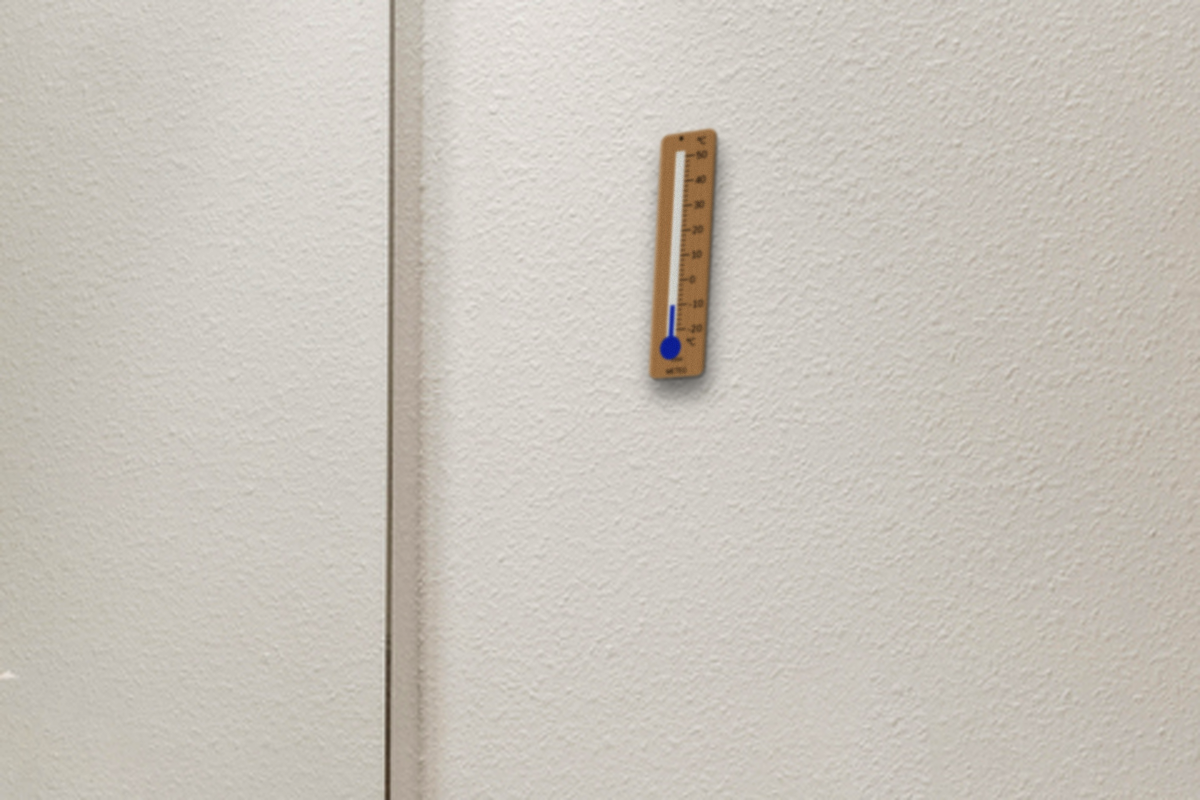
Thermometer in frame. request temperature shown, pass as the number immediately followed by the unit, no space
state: -10°C
